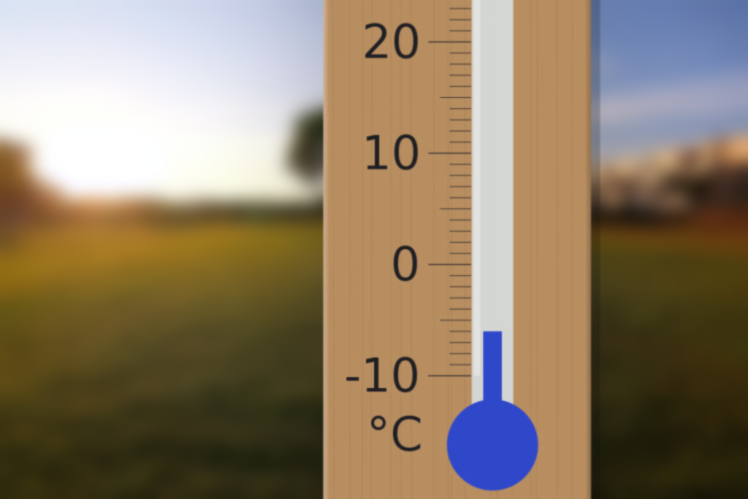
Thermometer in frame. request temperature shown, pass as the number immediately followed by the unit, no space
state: -6°C
